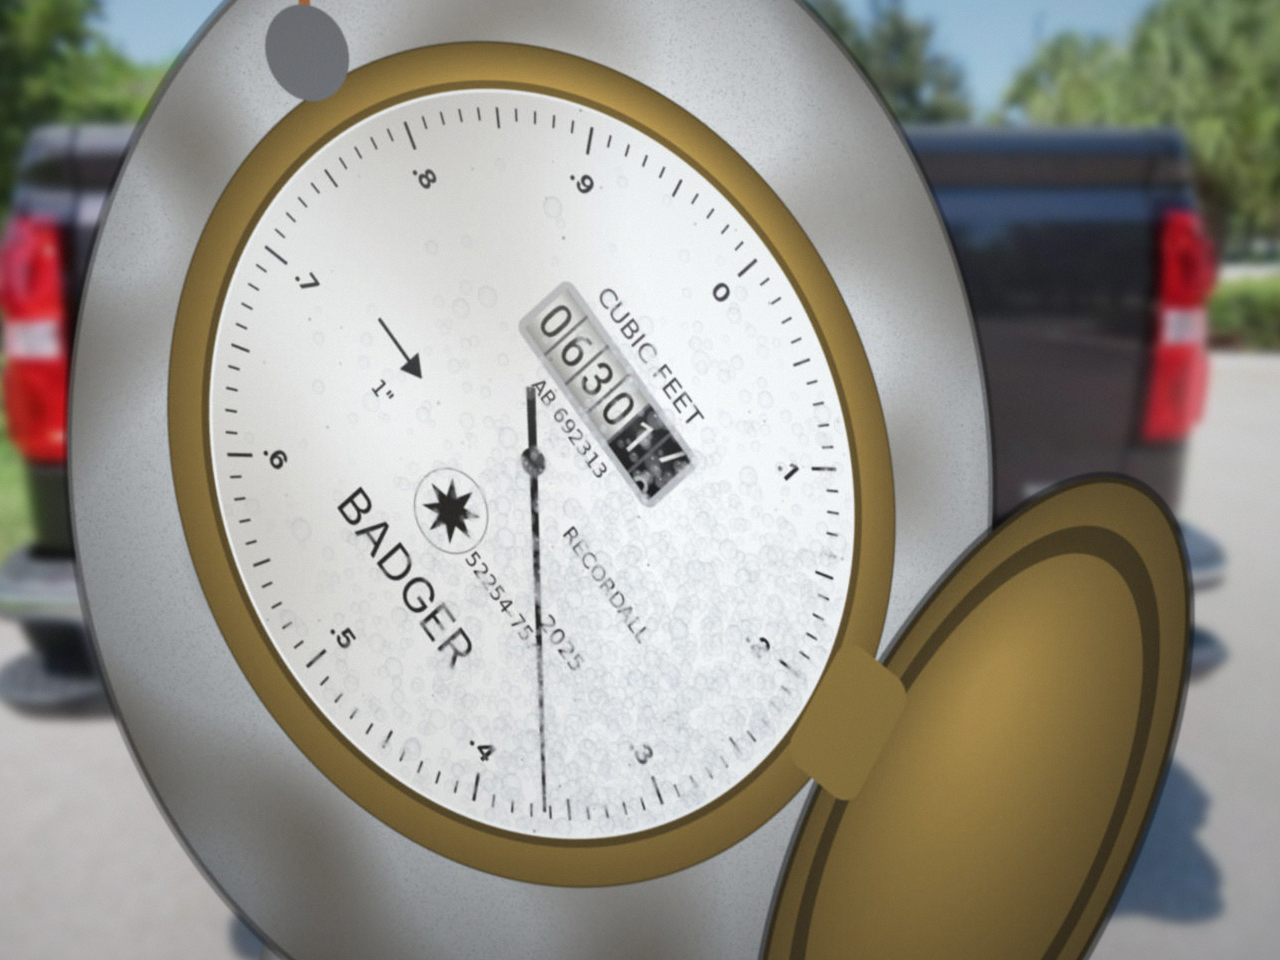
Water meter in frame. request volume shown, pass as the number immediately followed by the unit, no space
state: 63017.36ft³
